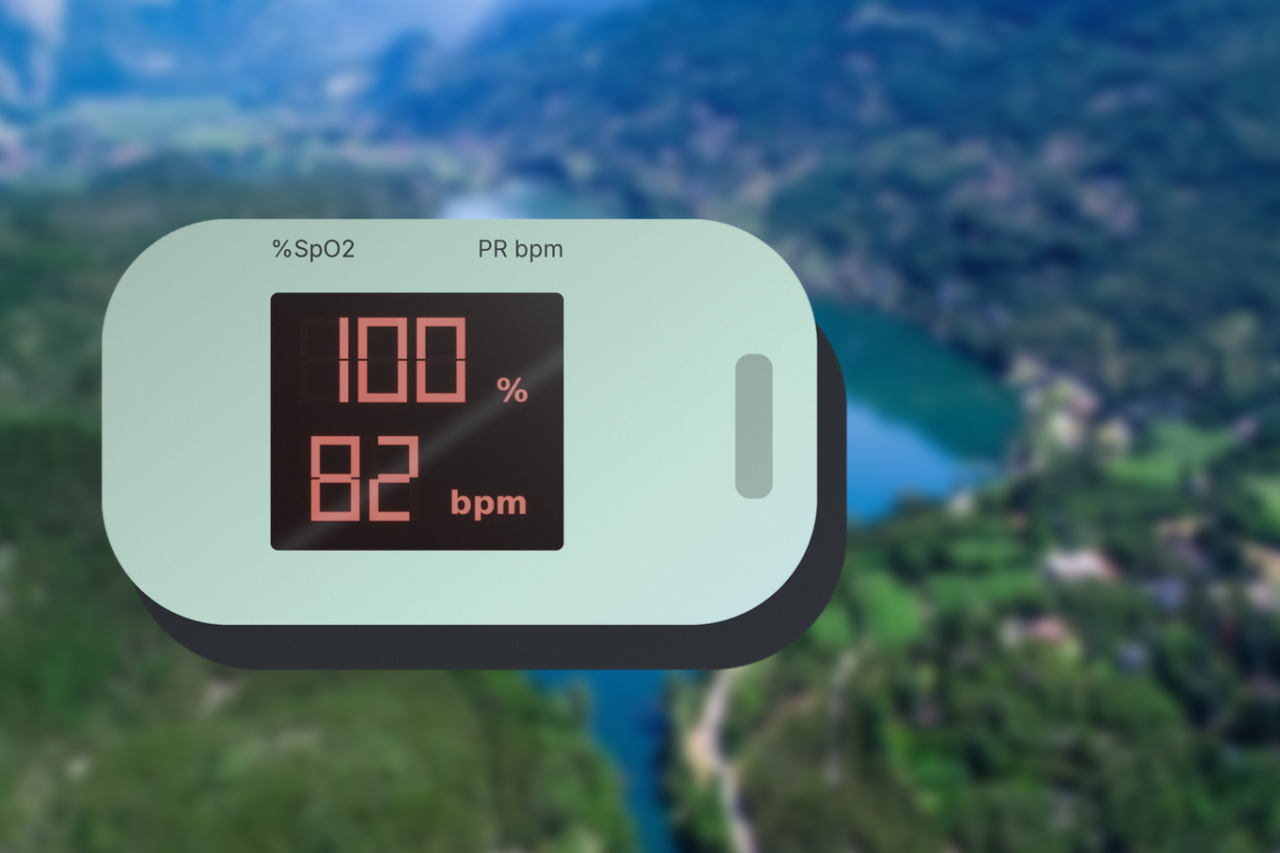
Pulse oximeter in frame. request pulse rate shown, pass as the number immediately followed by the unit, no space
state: 82bpm
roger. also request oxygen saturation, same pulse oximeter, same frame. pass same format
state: 100%
